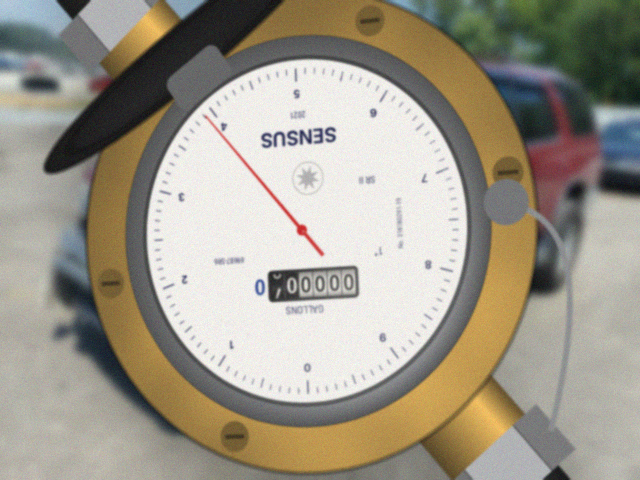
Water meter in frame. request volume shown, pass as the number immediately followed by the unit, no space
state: 73.9gal
